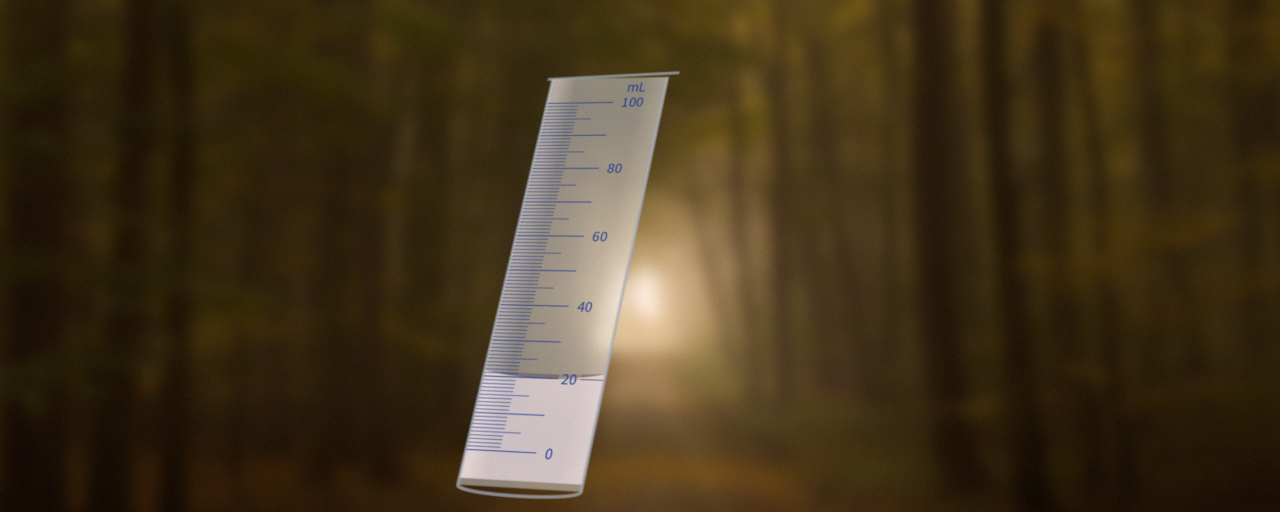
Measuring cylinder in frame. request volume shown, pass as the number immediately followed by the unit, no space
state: 20mL
